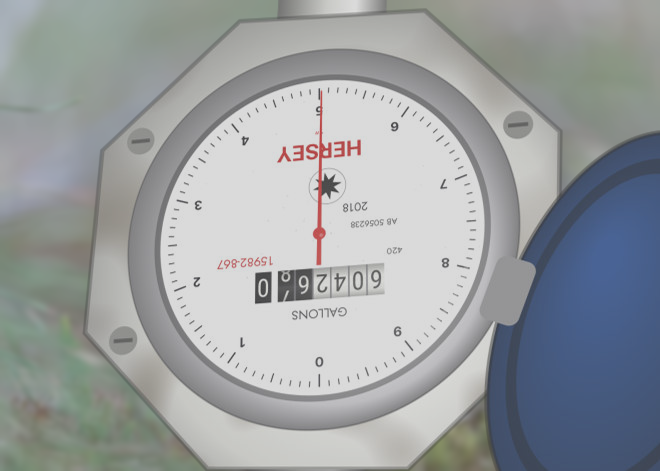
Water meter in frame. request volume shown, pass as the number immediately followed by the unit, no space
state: 6042675.0gal
